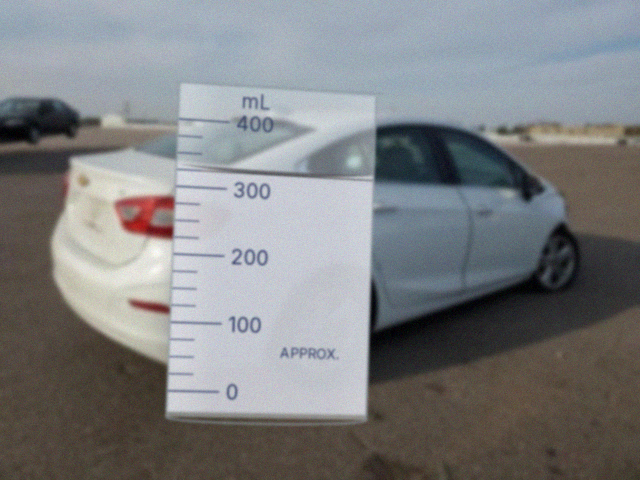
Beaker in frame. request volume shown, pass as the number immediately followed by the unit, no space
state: 325mL
